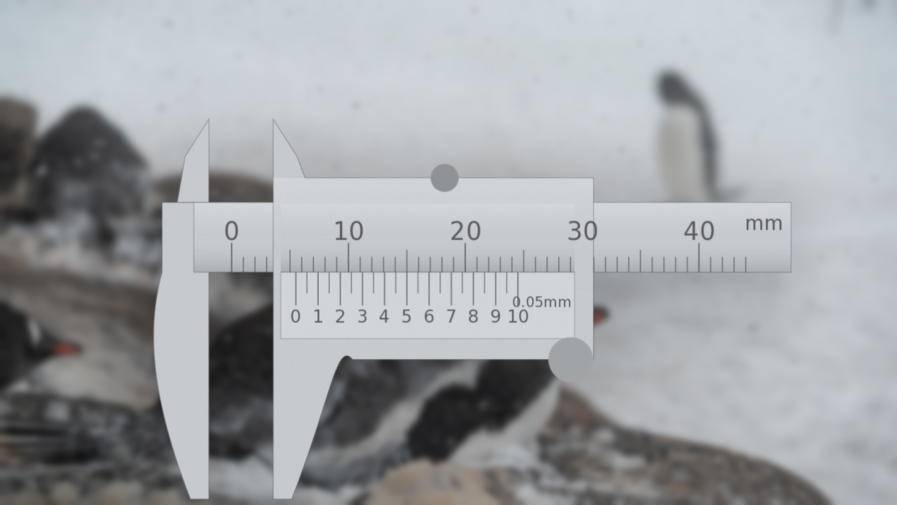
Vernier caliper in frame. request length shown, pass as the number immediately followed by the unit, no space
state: 5.5mm
